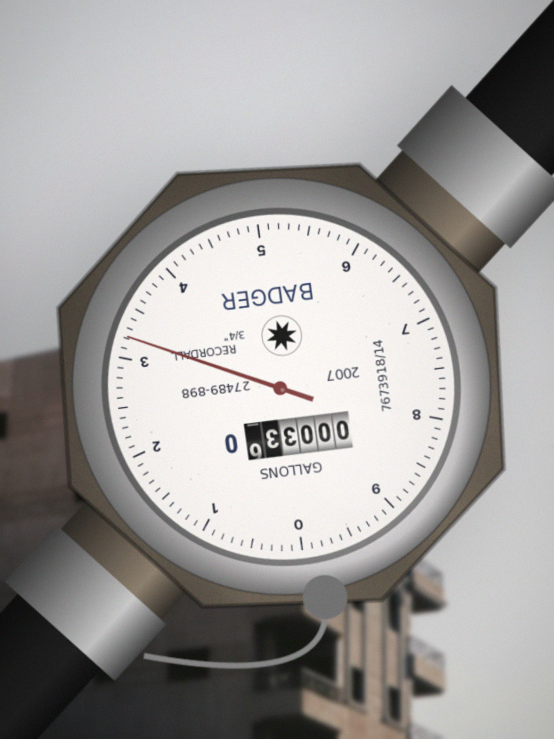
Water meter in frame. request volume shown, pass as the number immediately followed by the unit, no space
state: 3363.2gal
